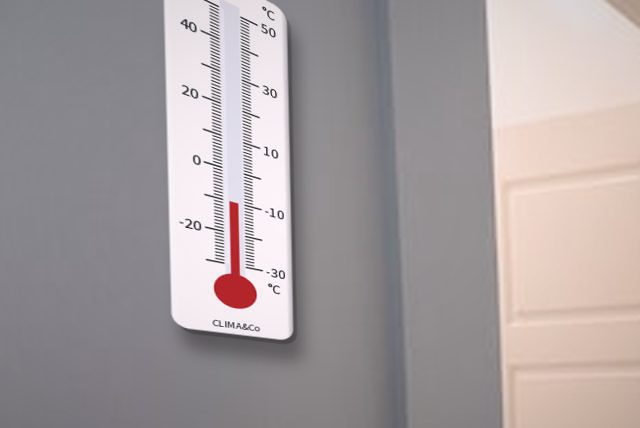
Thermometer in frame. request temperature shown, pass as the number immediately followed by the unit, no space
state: -10°C
